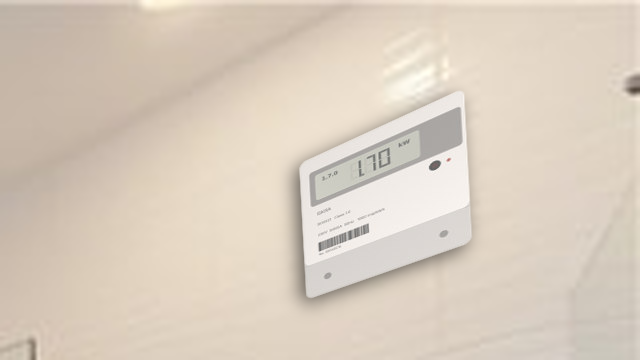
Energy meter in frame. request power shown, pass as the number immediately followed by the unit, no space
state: 1.70kW
